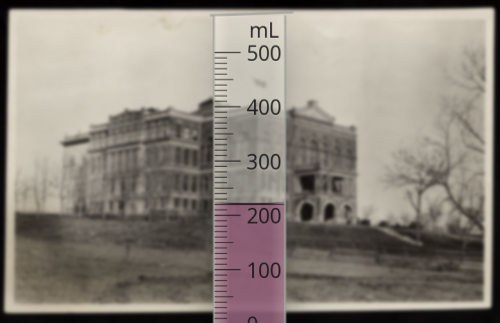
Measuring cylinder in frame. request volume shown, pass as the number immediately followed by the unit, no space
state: 220mL
